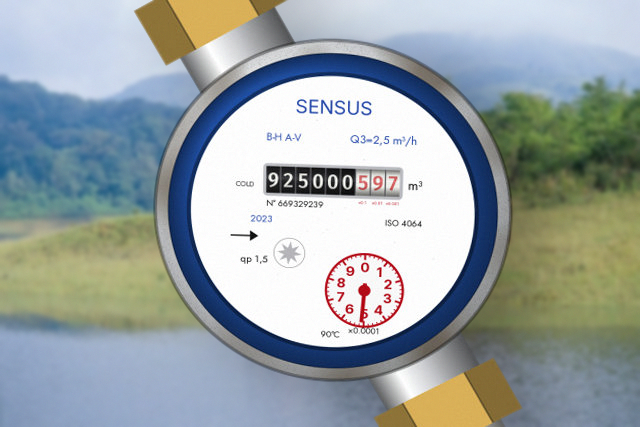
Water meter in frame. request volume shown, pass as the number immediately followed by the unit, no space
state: 925000.5975m³
